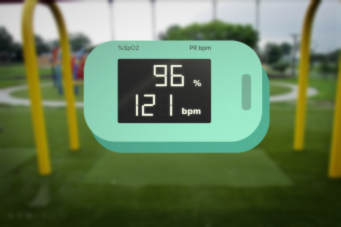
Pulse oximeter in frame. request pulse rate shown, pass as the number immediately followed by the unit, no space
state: 121bpm
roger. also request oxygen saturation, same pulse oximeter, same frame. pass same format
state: 96%
